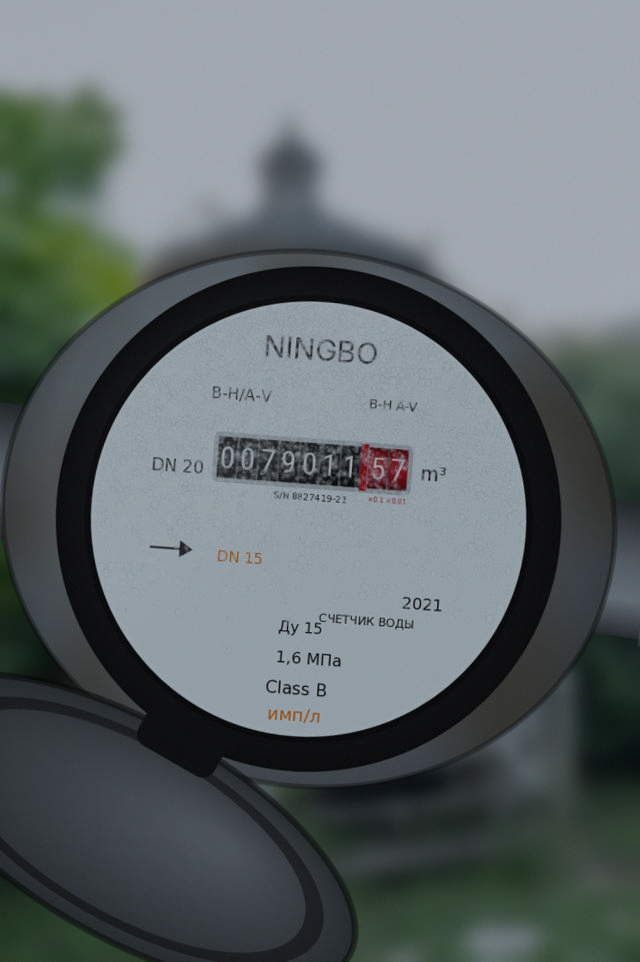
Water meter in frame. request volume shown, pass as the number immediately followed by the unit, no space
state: 79011.57m³
